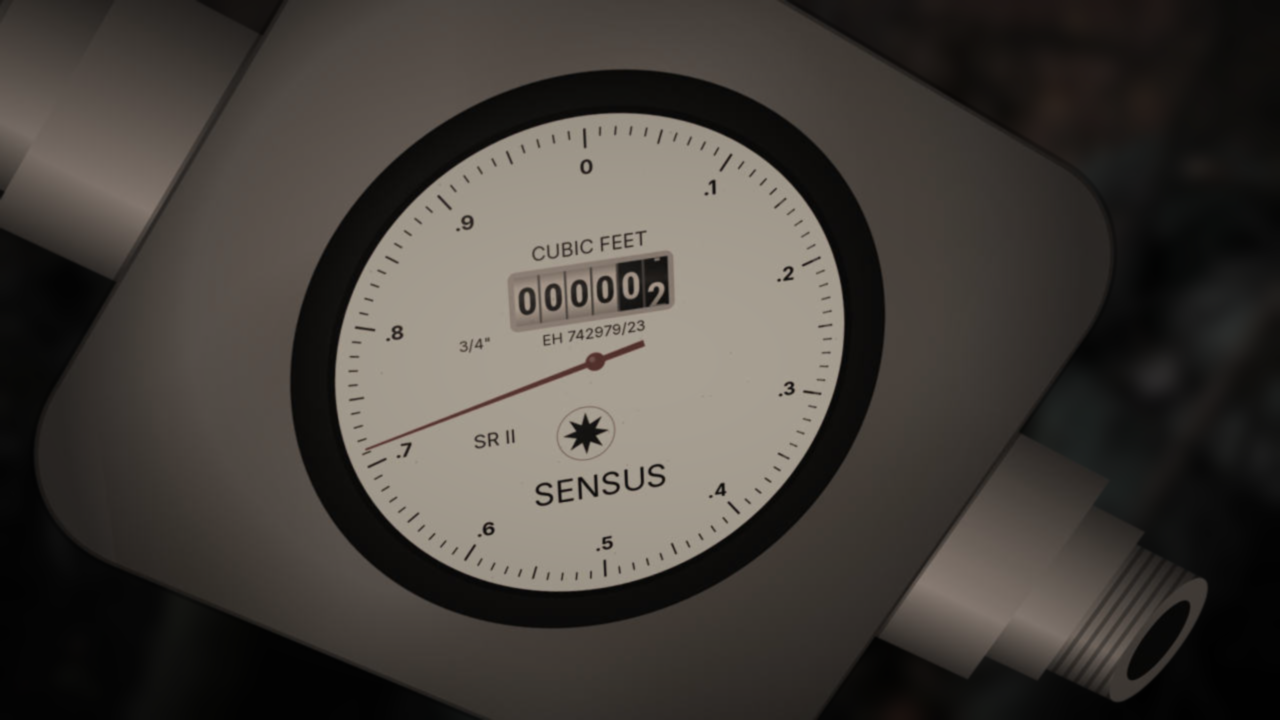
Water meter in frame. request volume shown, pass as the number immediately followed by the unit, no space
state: 1.71ft³
